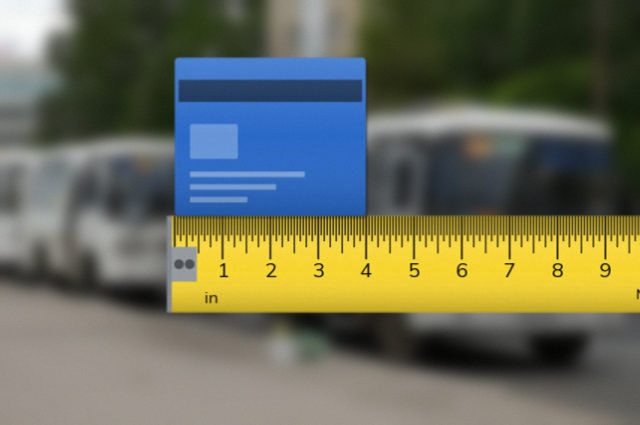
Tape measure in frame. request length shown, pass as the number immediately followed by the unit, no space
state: 4in
